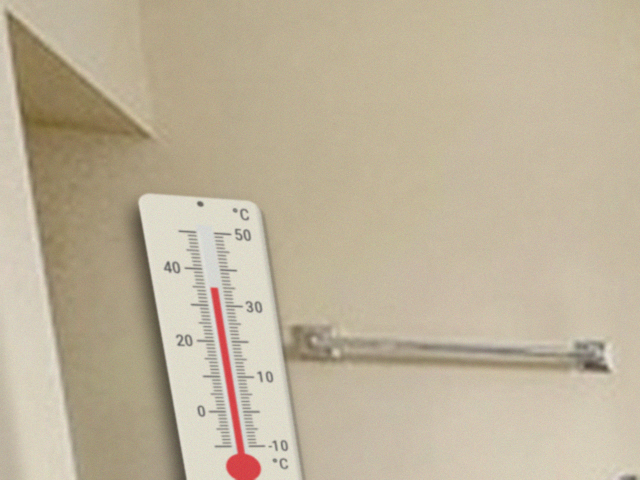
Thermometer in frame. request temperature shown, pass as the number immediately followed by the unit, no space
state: 35°C
